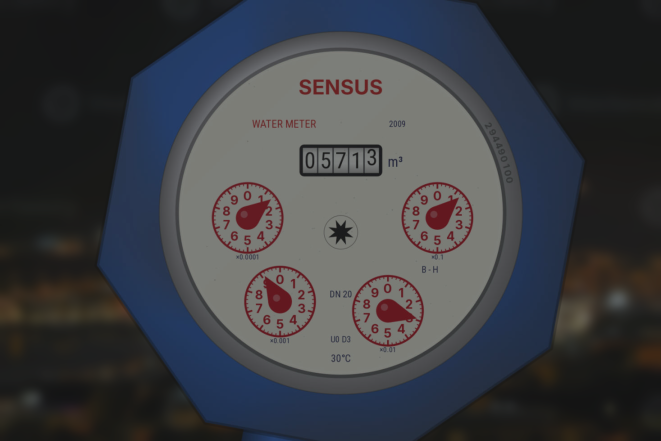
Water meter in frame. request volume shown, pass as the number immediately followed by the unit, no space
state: 5713.1291m³
